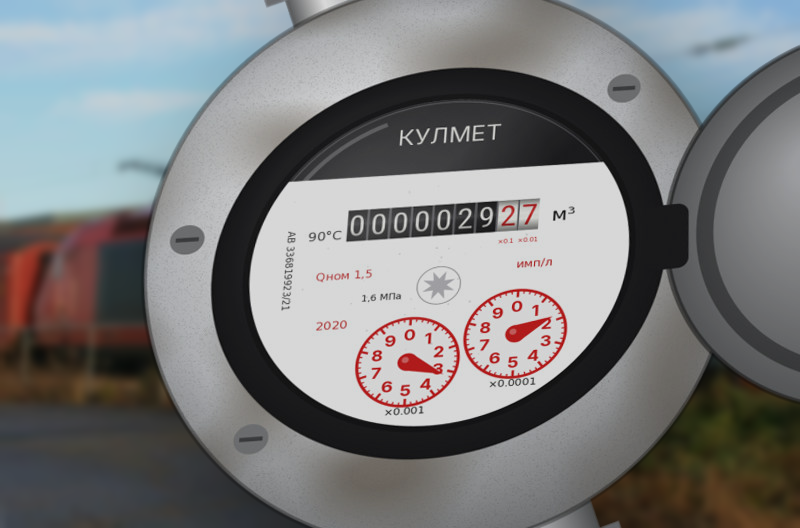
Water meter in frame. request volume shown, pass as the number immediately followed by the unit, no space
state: 29.2731m³
